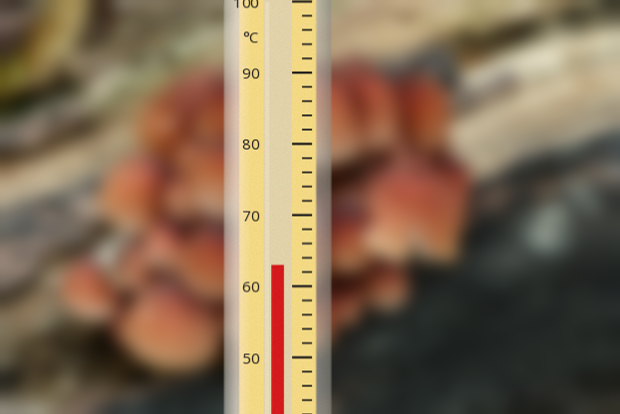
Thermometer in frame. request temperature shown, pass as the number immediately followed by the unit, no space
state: 63°C
